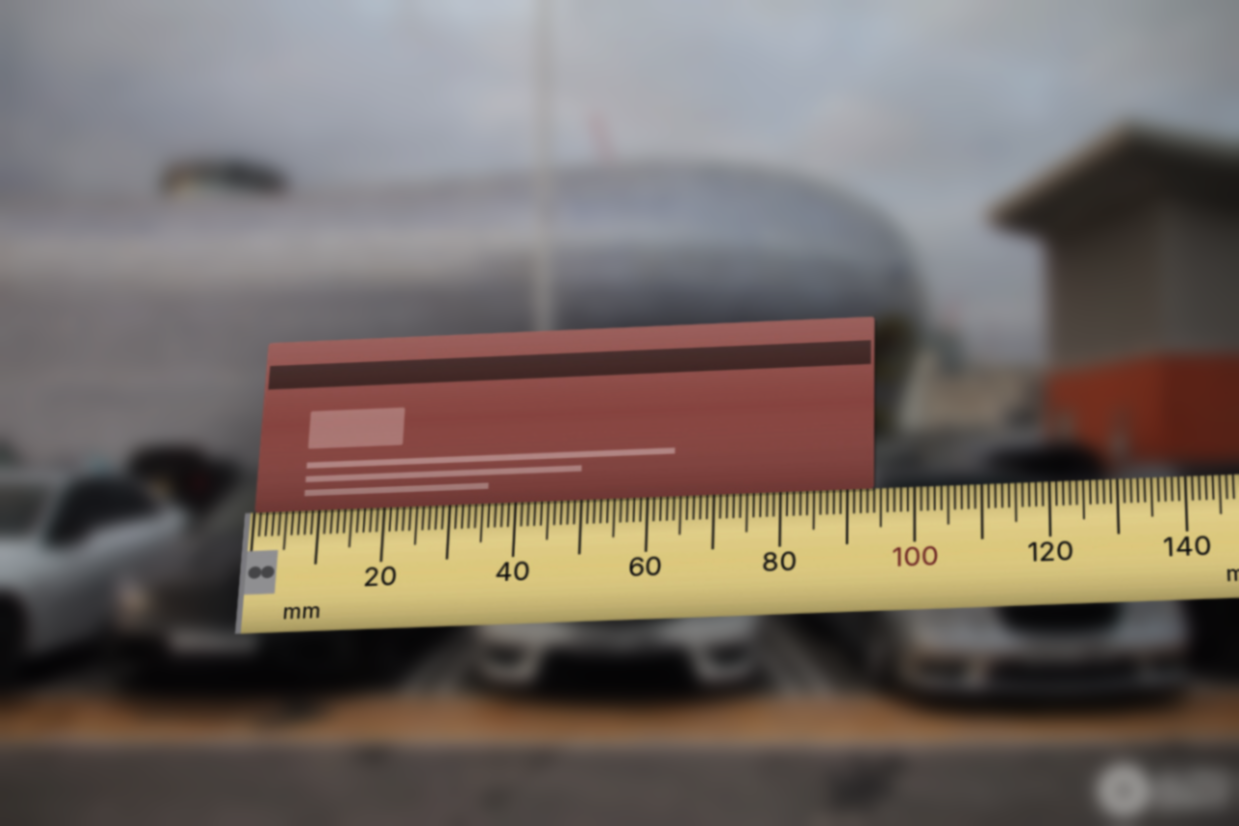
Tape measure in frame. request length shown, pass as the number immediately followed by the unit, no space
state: 94mm
